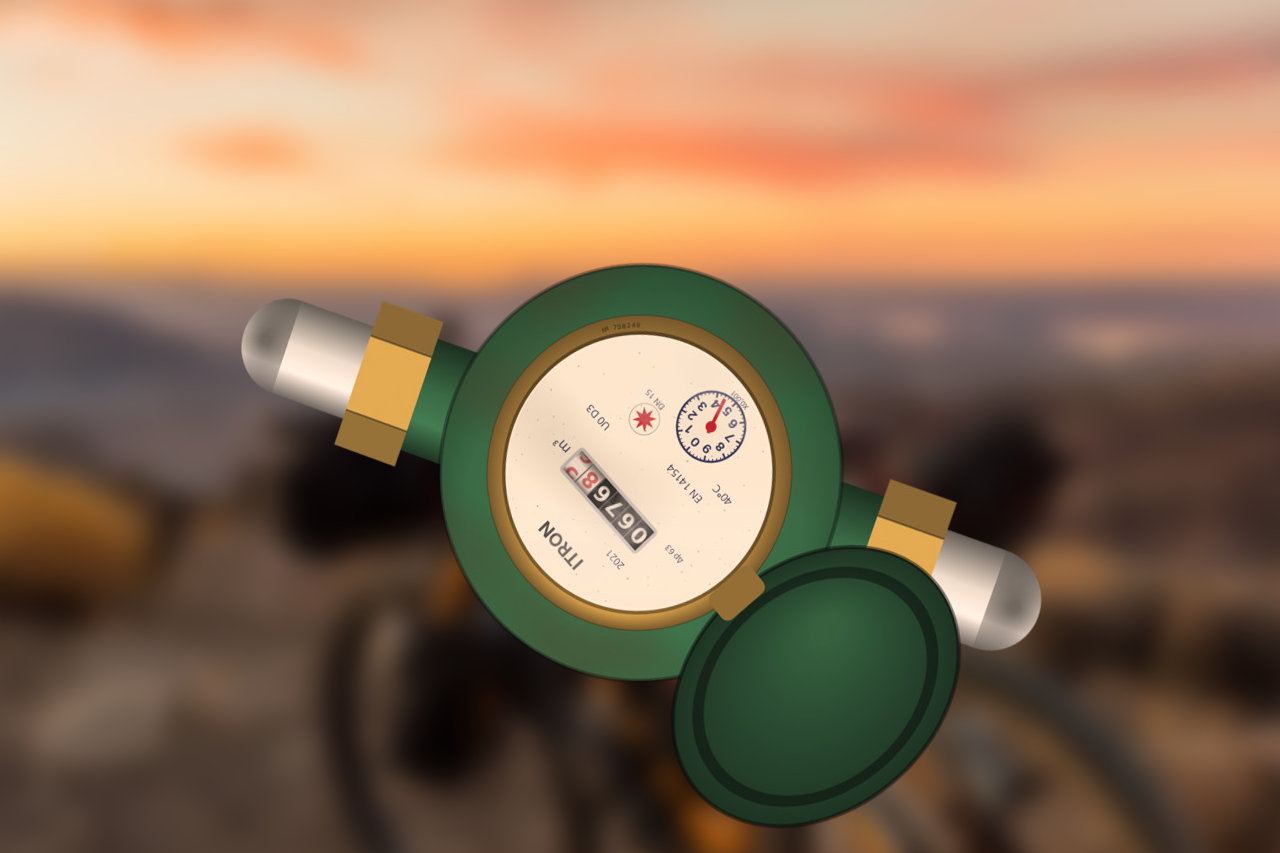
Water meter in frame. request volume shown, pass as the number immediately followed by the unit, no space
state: 676.854m³
